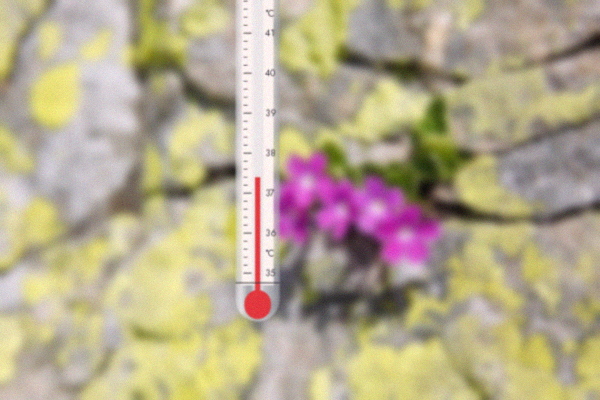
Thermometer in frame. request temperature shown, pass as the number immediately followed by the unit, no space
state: 37.4°C
